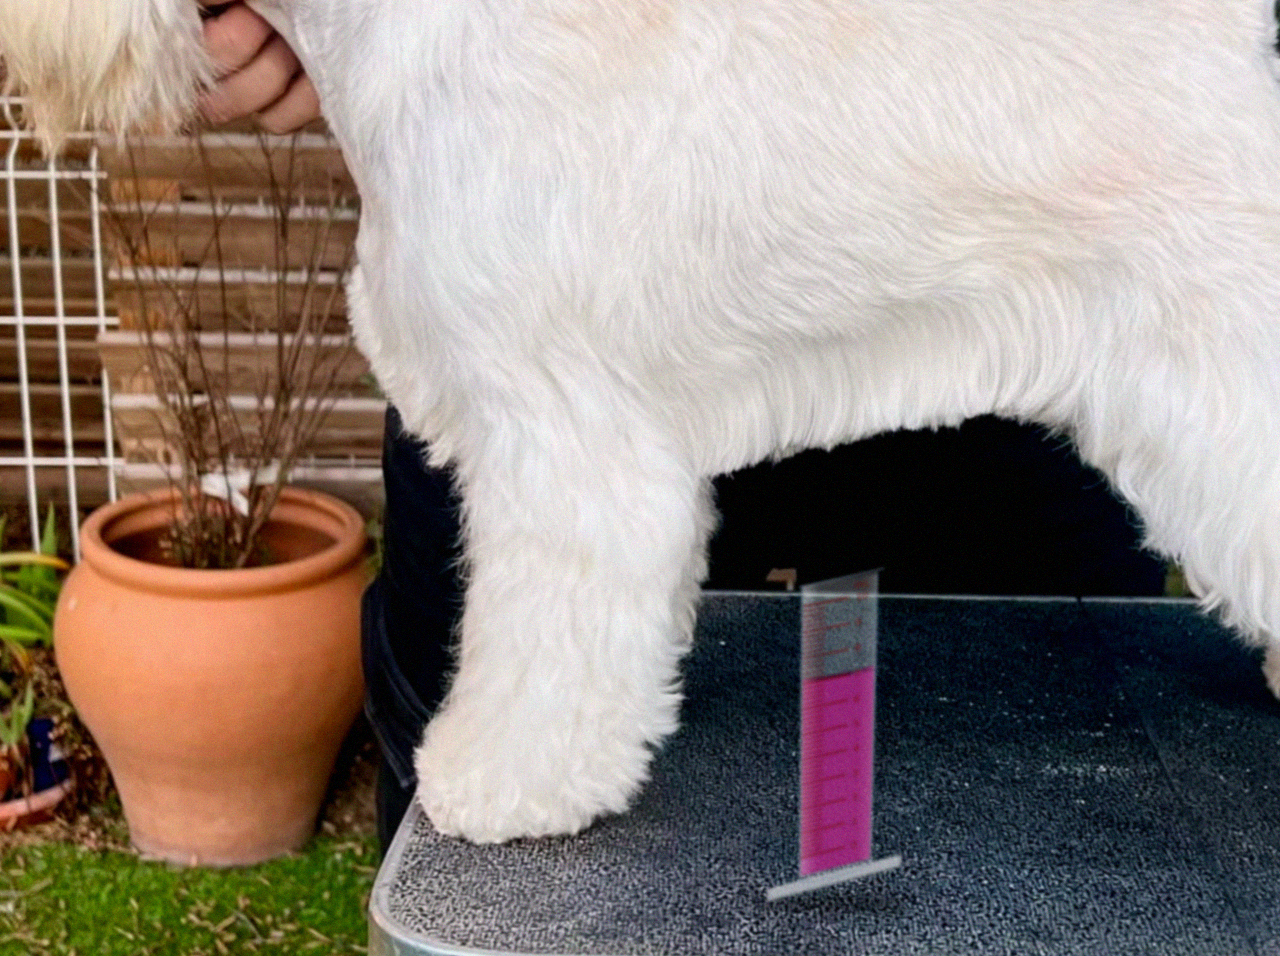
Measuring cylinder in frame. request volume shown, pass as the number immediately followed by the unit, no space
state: 7mL
